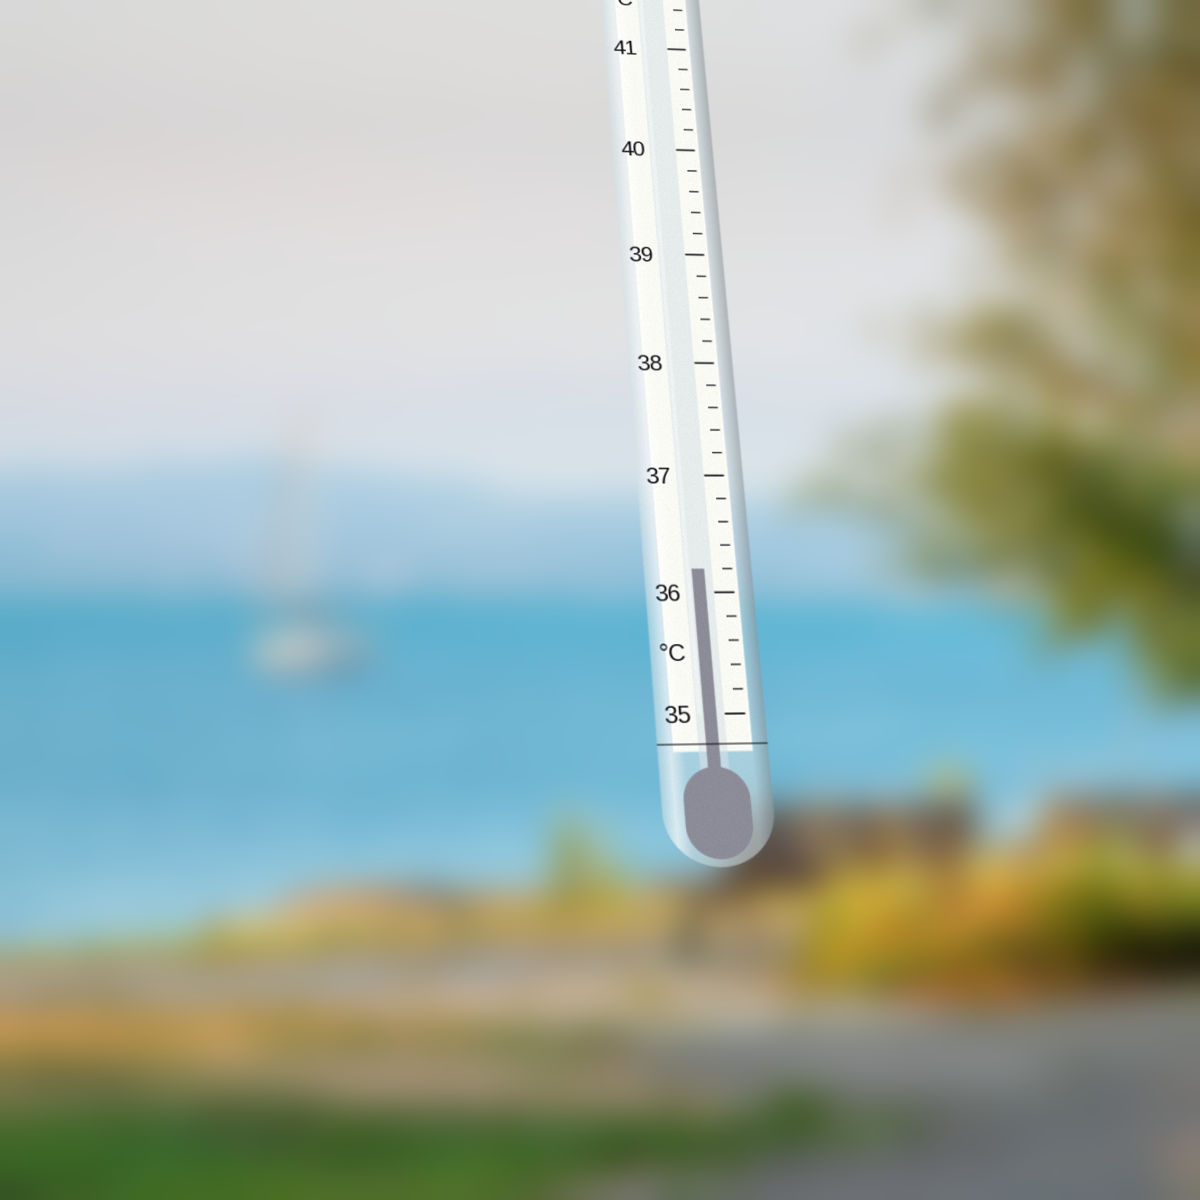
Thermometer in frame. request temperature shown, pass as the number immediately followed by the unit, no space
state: 36.2°C
